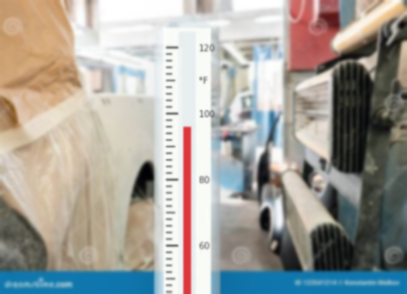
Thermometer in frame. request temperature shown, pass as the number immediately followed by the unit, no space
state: 96°F
